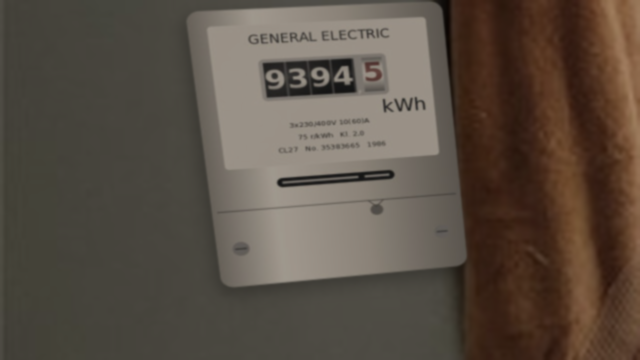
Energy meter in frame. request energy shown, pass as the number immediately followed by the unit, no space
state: 9394.5kWh
